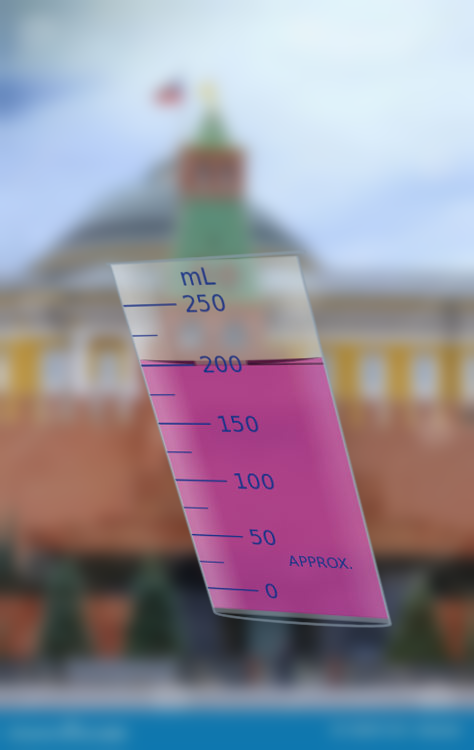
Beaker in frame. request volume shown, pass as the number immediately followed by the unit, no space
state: 200mL
